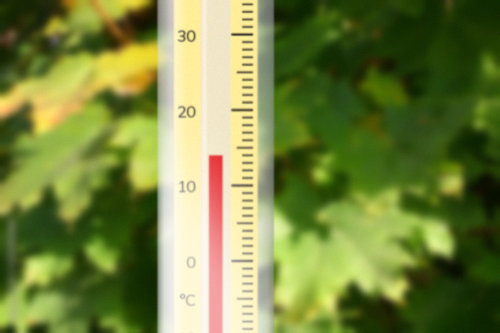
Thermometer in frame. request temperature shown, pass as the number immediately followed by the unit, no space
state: 14°C
